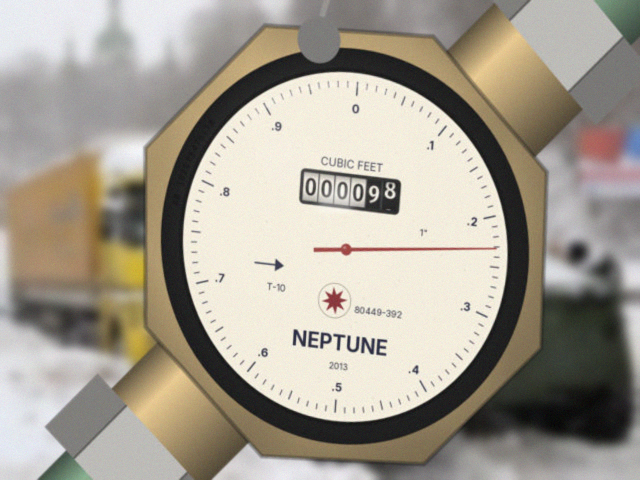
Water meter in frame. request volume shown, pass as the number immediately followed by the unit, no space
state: 98.23ft³
